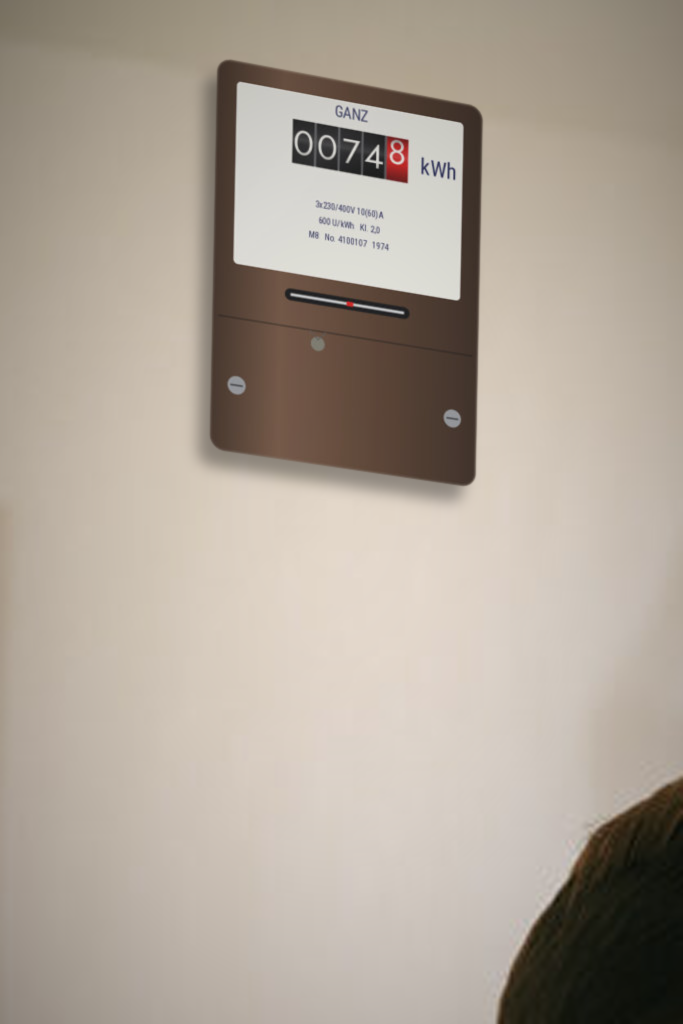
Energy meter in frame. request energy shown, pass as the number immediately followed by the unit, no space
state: 74.8kWh
